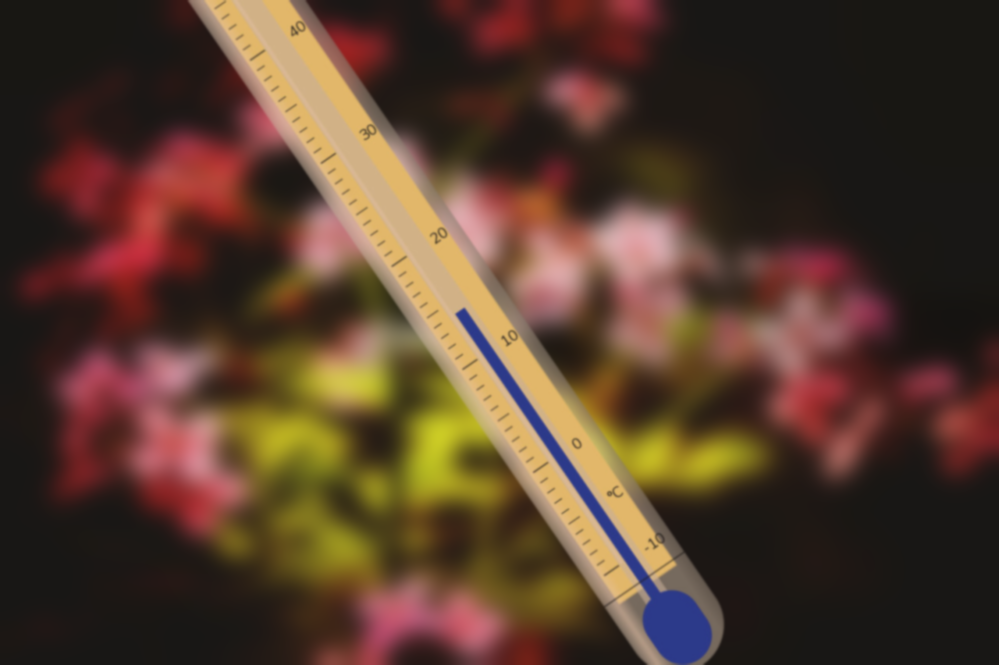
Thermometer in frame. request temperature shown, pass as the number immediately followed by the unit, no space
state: 14°C
